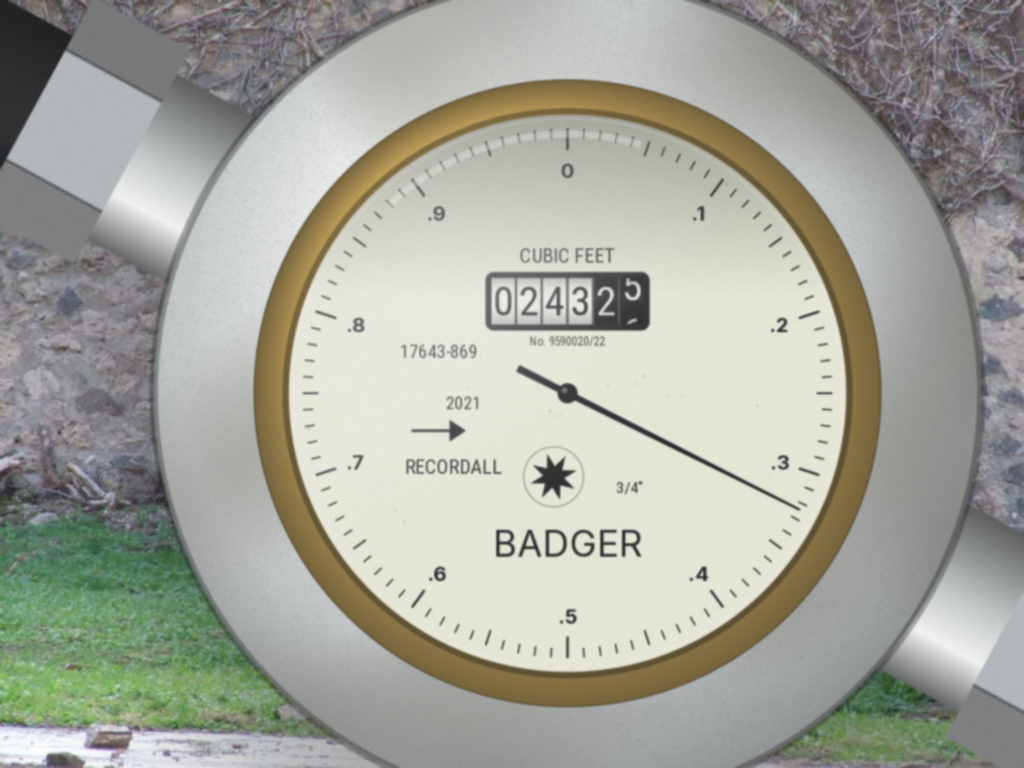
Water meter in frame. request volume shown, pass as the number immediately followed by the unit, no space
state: 24325.32ft³
